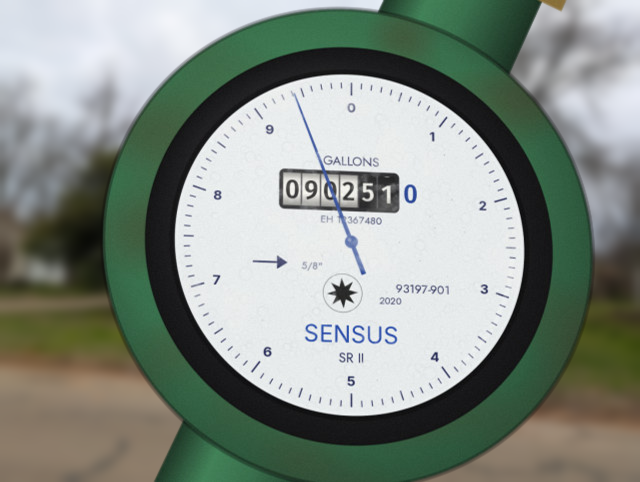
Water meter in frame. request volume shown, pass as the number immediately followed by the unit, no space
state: 902509.4gal
